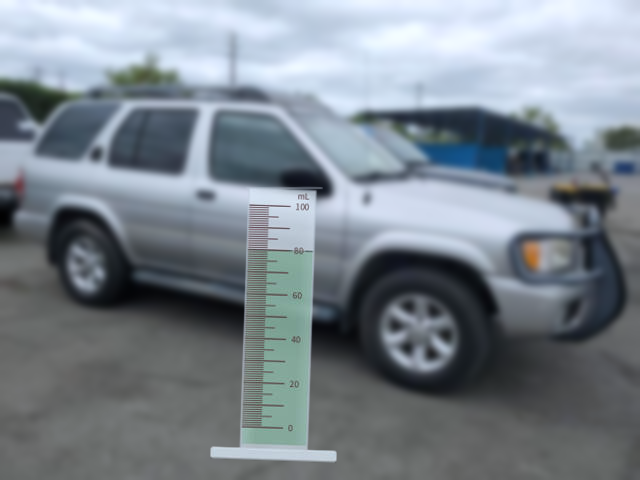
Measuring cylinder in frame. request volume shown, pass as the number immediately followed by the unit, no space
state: 80mL
